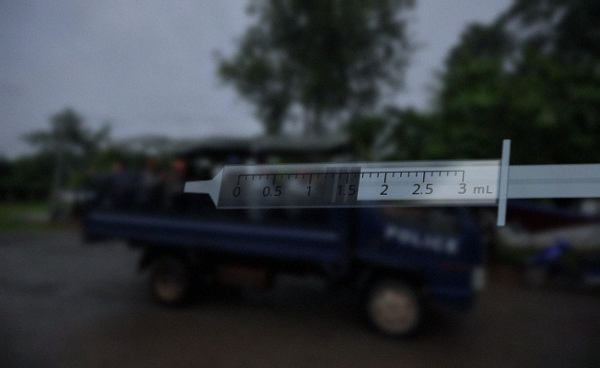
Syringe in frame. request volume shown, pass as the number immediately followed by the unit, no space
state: 1.2mL
